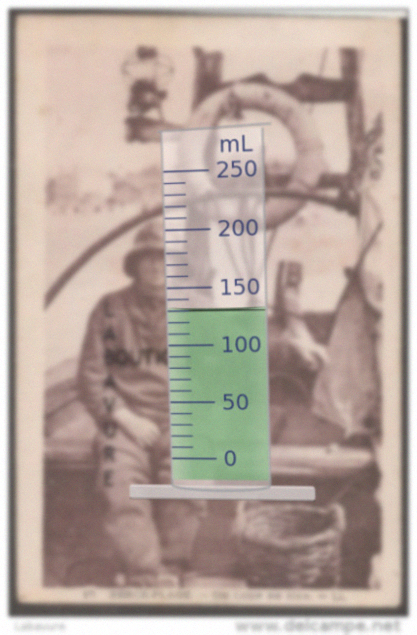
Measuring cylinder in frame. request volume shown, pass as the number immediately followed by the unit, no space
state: 130mL
